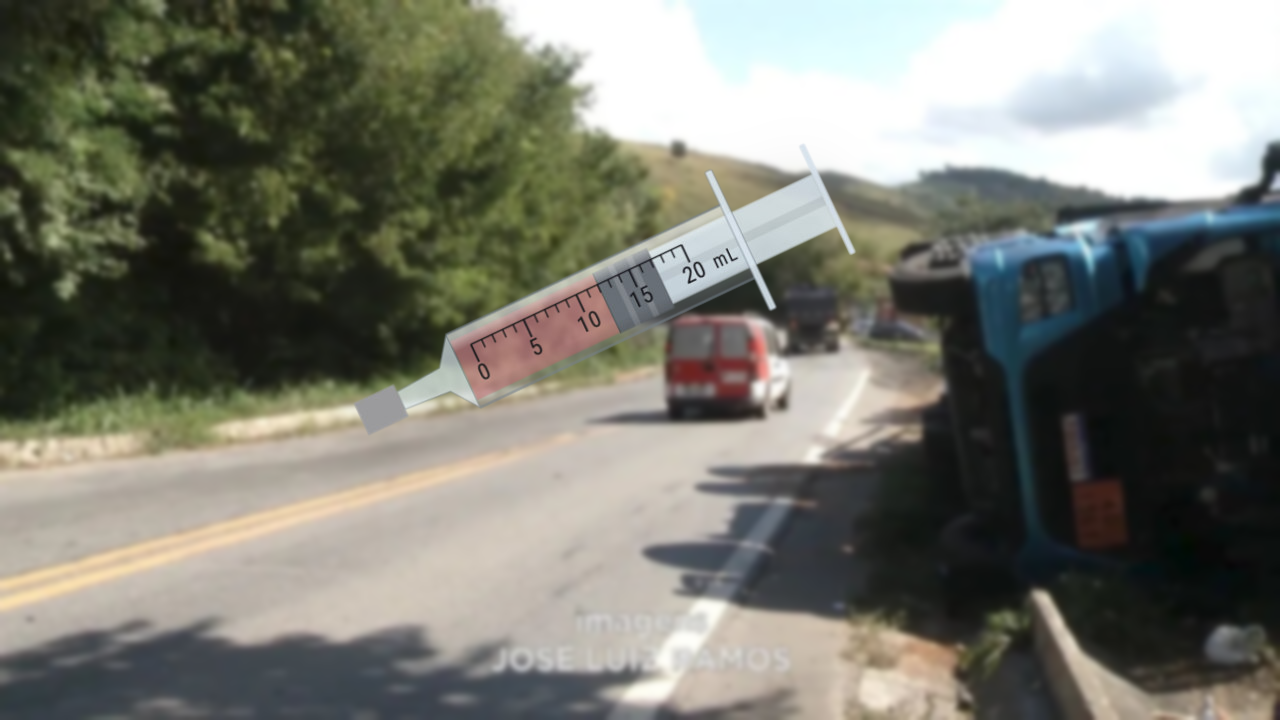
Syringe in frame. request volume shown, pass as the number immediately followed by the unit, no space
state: 12mL
